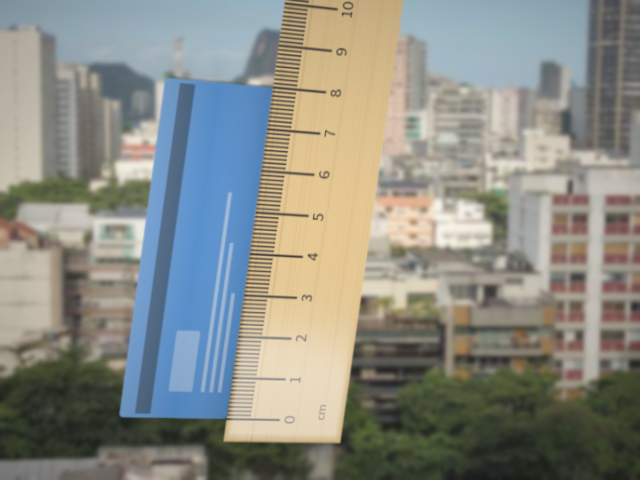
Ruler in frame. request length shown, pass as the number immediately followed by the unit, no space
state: 8cm
